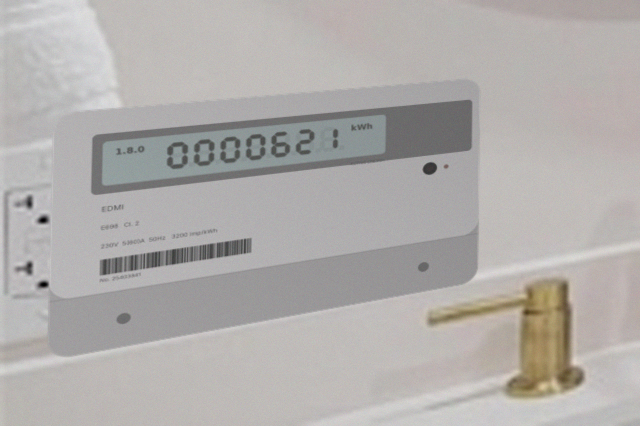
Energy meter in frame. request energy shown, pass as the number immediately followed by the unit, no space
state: 621kWh
